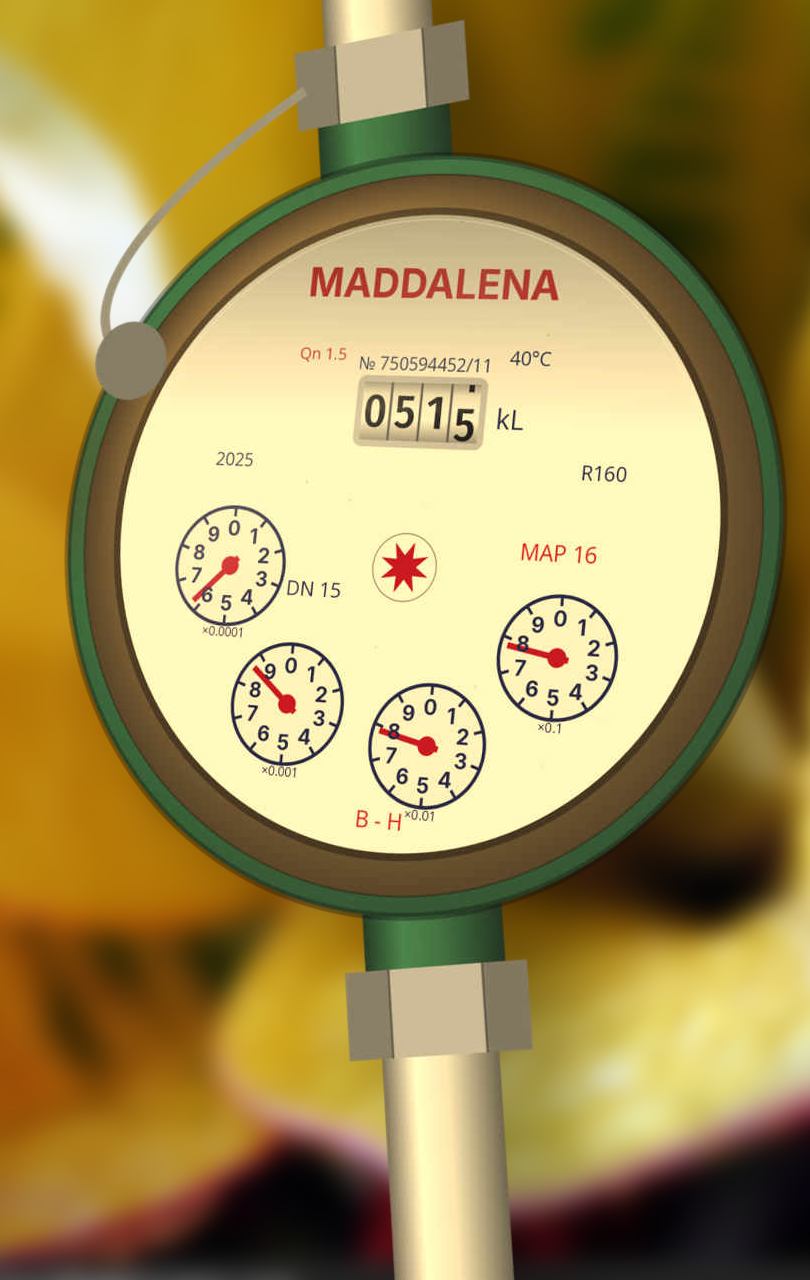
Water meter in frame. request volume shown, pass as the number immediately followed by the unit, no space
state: 514.7786kL
